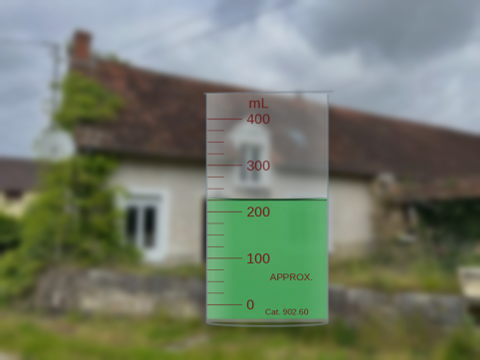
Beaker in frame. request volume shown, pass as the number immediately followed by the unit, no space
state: 225mL
